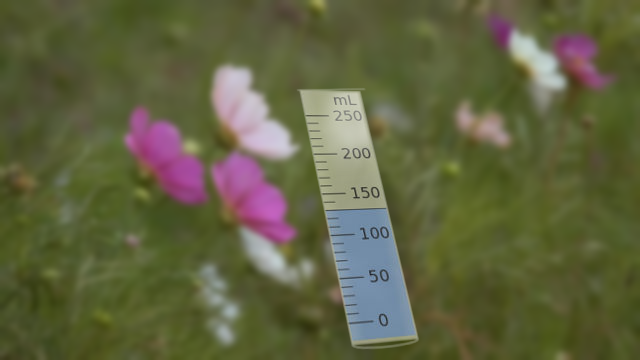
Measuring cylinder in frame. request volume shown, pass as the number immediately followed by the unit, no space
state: 130mL
